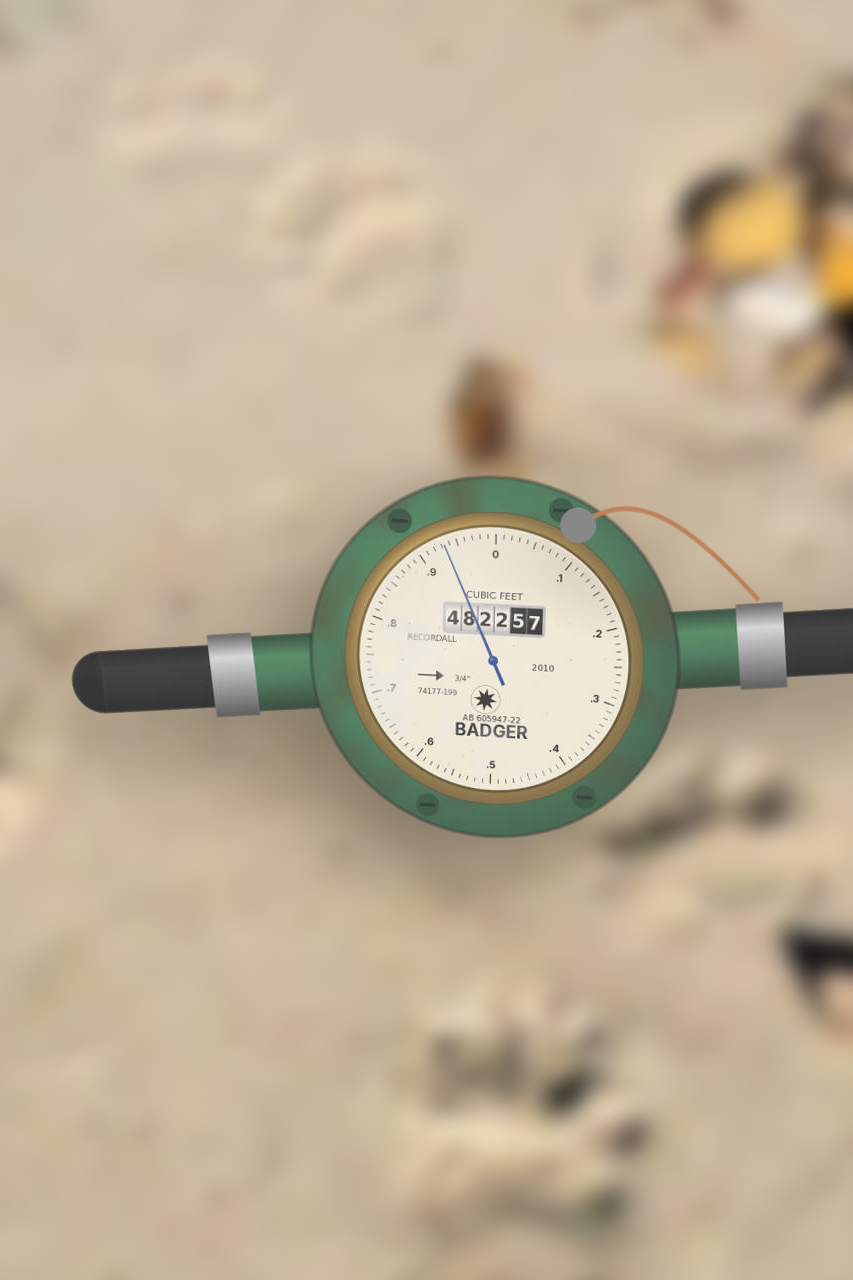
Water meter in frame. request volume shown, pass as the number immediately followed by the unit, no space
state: 482256.93ft³
